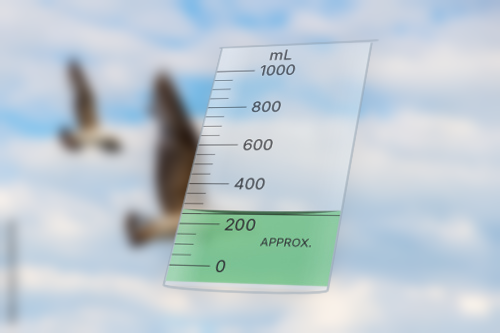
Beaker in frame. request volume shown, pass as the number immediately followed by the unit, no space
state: 250mL
